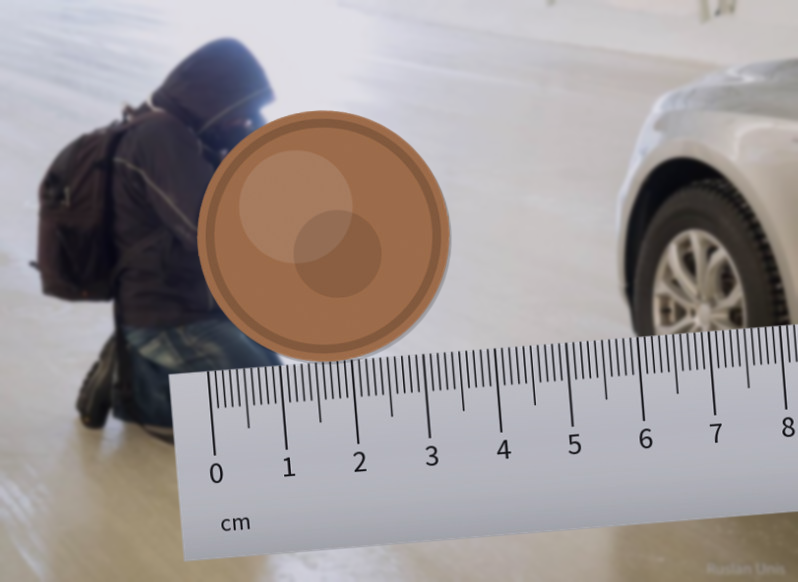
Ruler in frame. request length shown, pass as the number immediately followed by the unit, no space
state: 3.5cm
